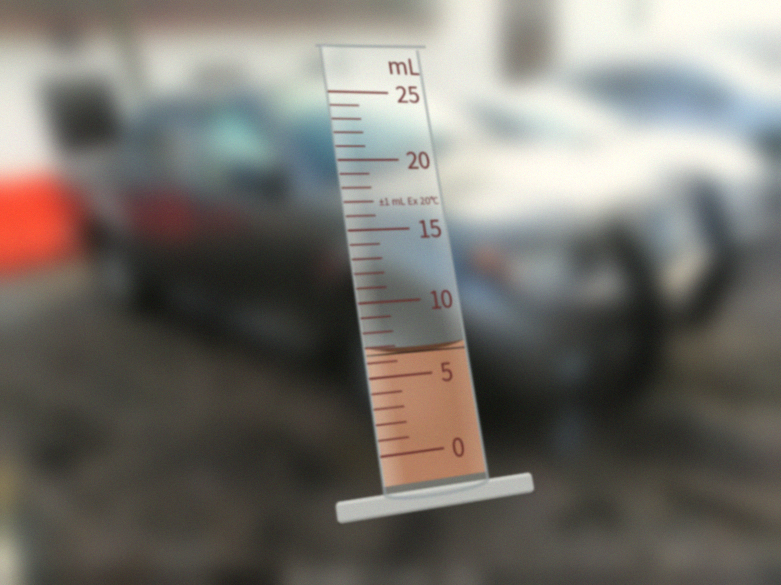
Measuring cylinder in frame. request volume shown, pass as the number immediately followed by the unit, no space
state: 6.5mL
